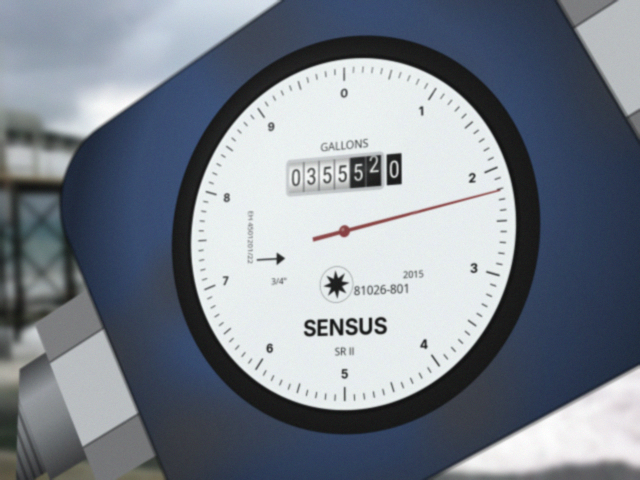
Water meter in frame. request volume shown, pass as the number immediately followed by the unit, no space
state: 355522.2gal
